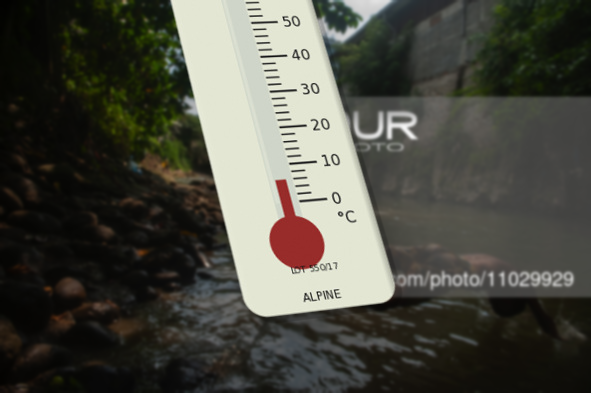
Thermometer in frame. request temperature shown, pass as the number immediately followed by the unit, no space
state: 6°C
